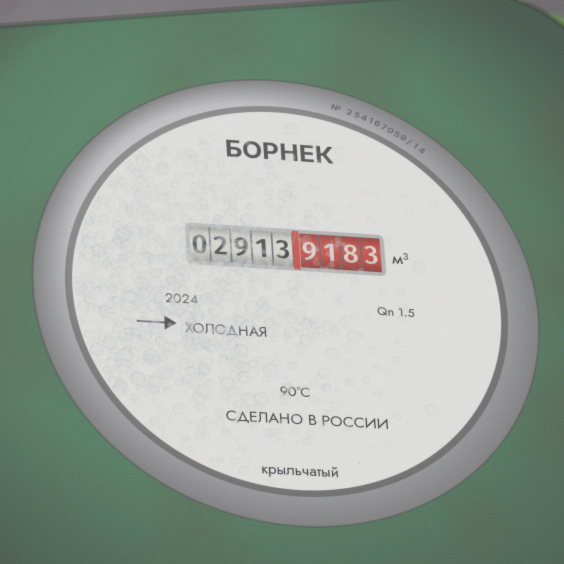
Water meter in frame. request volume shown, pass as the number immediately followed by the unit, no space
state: 2913.9183m³
